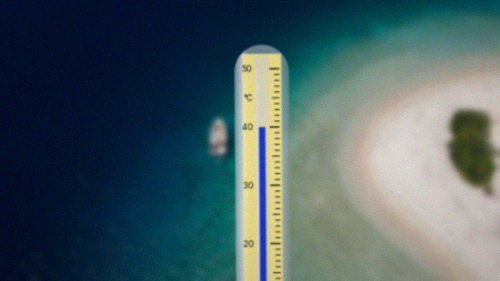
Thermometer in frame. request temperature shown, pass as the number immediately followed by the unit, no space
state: 40°C
